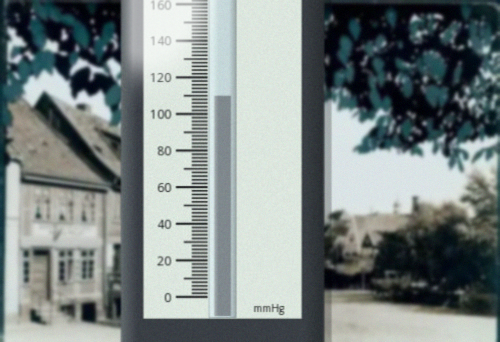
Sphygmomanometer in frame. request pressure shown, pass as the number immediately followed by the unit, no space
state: 110mmHg
